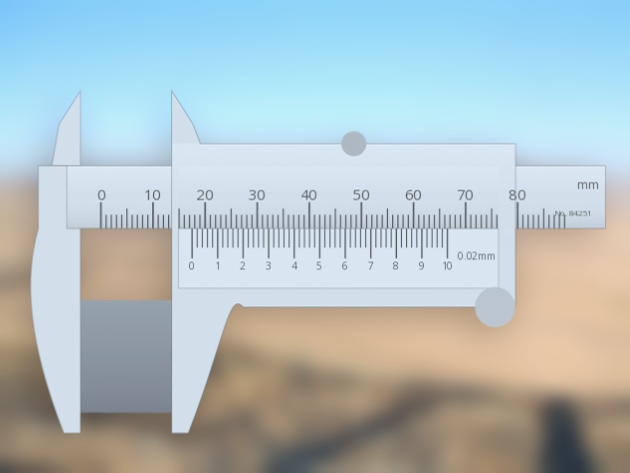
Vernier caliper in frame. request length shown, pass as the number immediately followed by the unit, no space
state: 17.5mm
